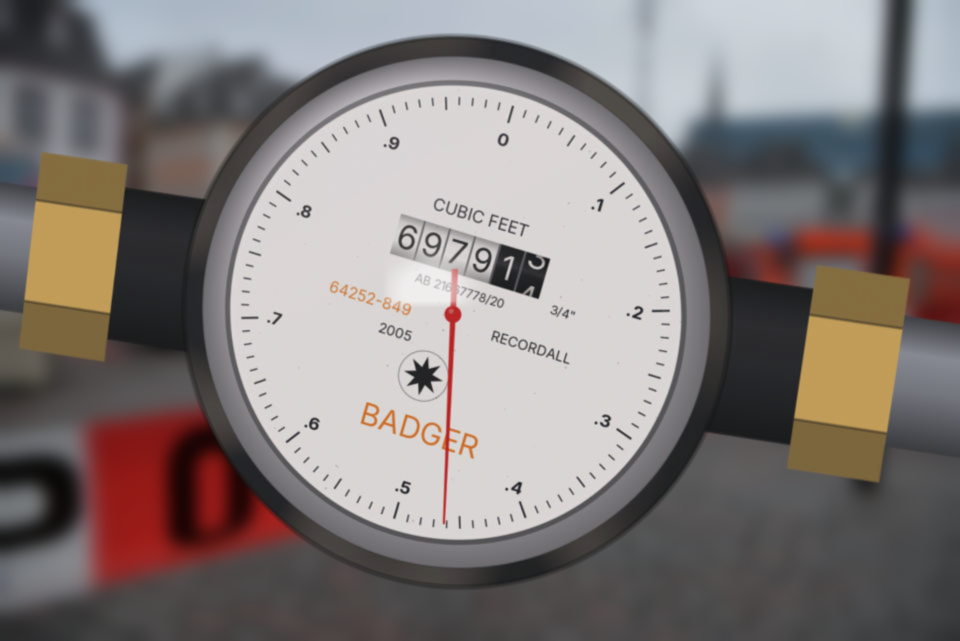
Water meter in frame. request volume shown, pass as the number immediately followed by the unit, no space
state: 697913.46ft³
